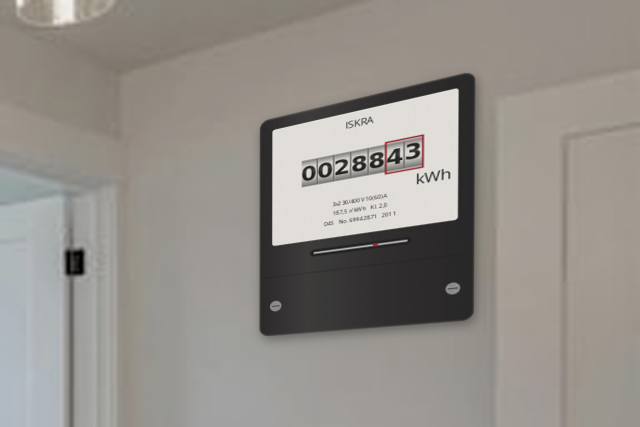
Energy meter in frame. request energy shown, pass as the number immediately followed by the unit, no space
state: 288.43kWh
